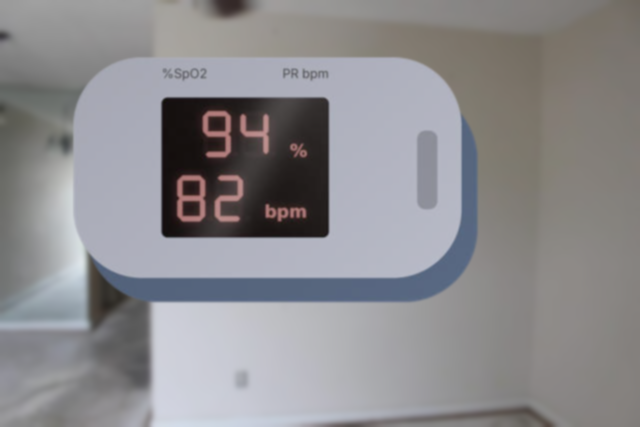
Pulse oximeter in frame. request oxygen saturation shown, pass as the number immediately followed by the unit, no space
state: 94%
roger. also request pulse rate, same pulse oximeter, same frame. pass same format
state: 82bpm
